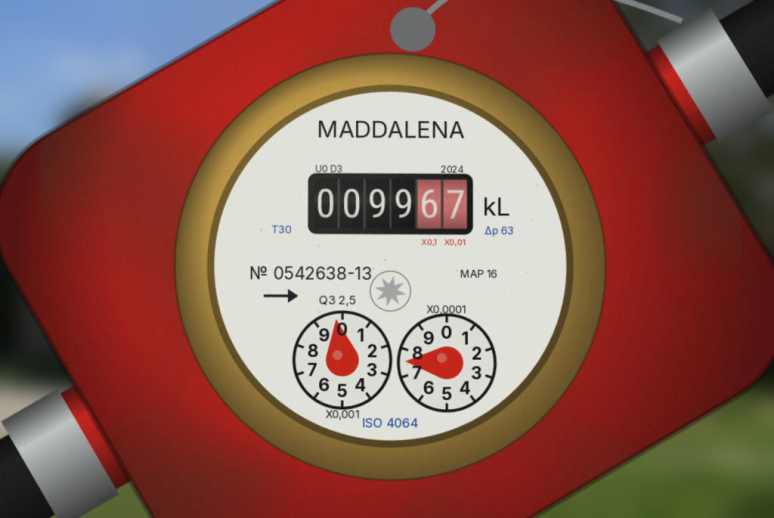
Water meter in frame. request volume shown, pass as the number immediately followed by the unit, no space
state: 99.6697kL
